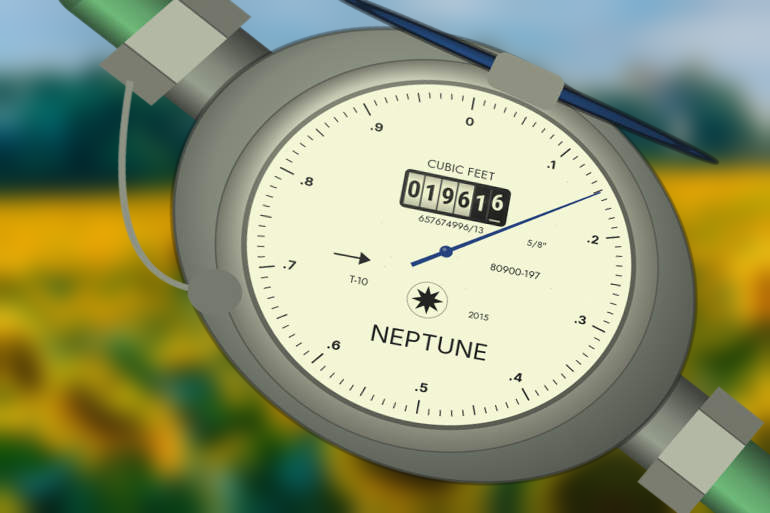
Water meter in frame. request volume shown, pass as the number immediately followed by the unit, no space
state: 19616.15ft³
